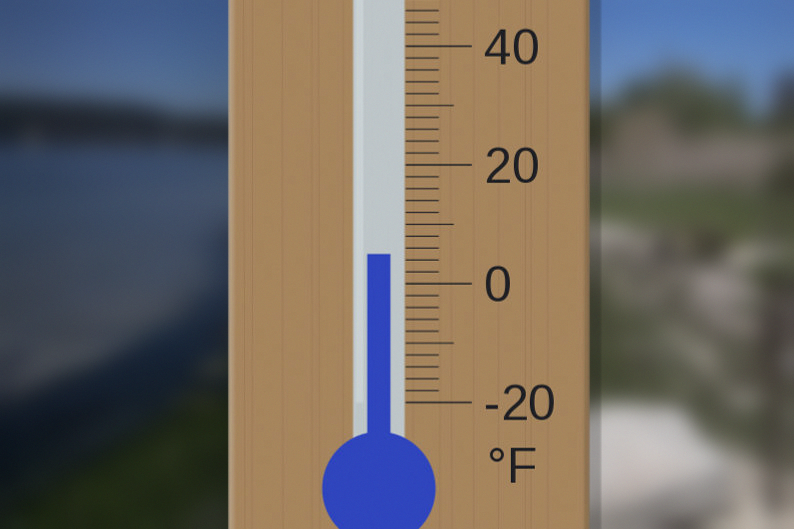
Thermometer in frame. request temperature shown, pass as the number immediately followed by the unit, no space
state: 5°F
